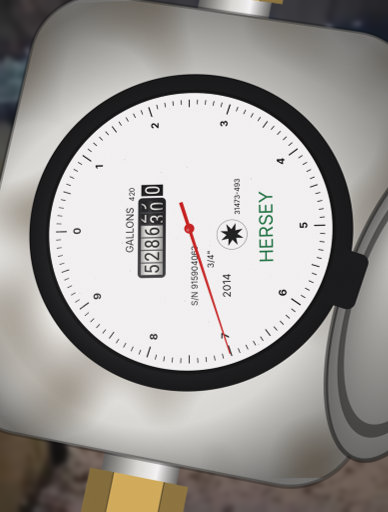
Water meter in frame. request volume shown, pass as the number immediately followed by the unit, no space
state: 5286297.0gal
